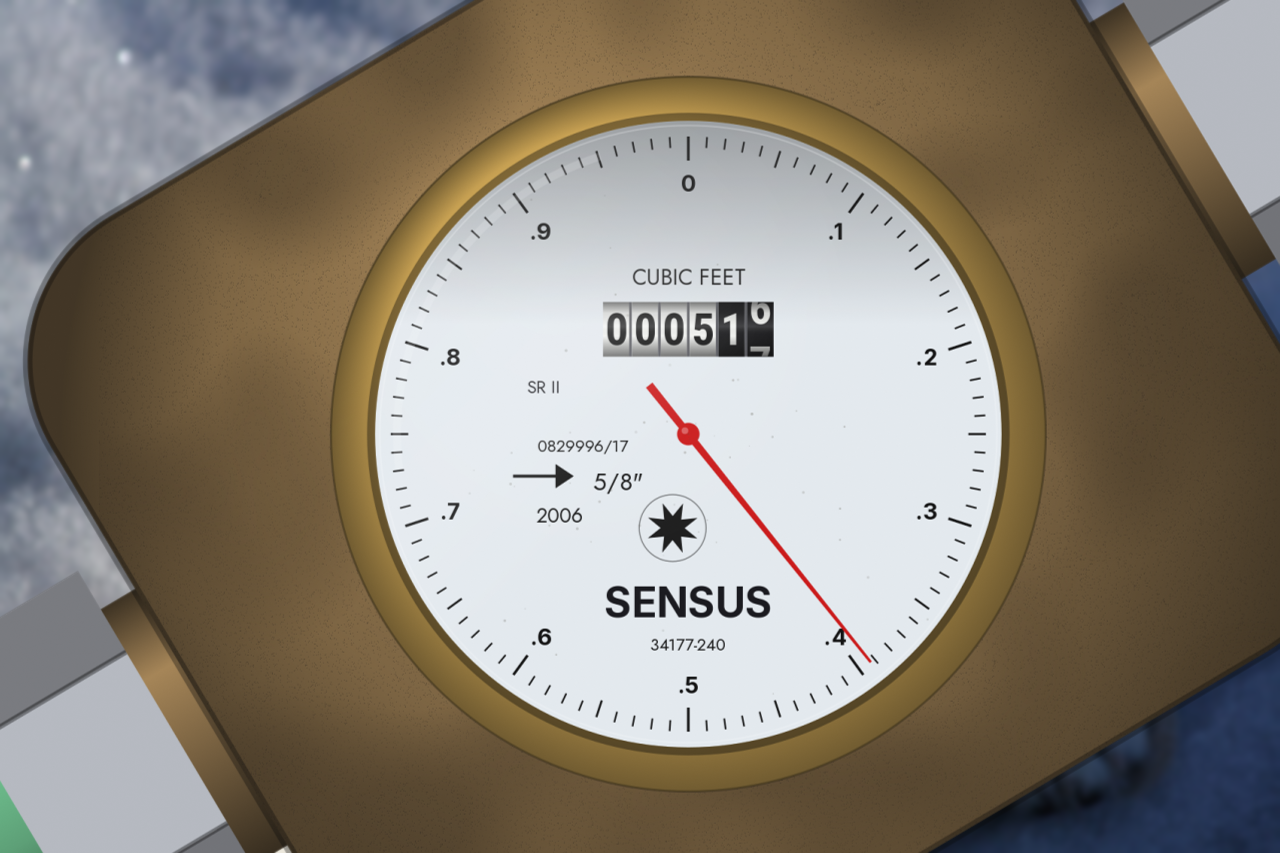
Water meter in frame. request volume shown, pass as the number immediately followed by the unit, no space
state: 516.39ft³
